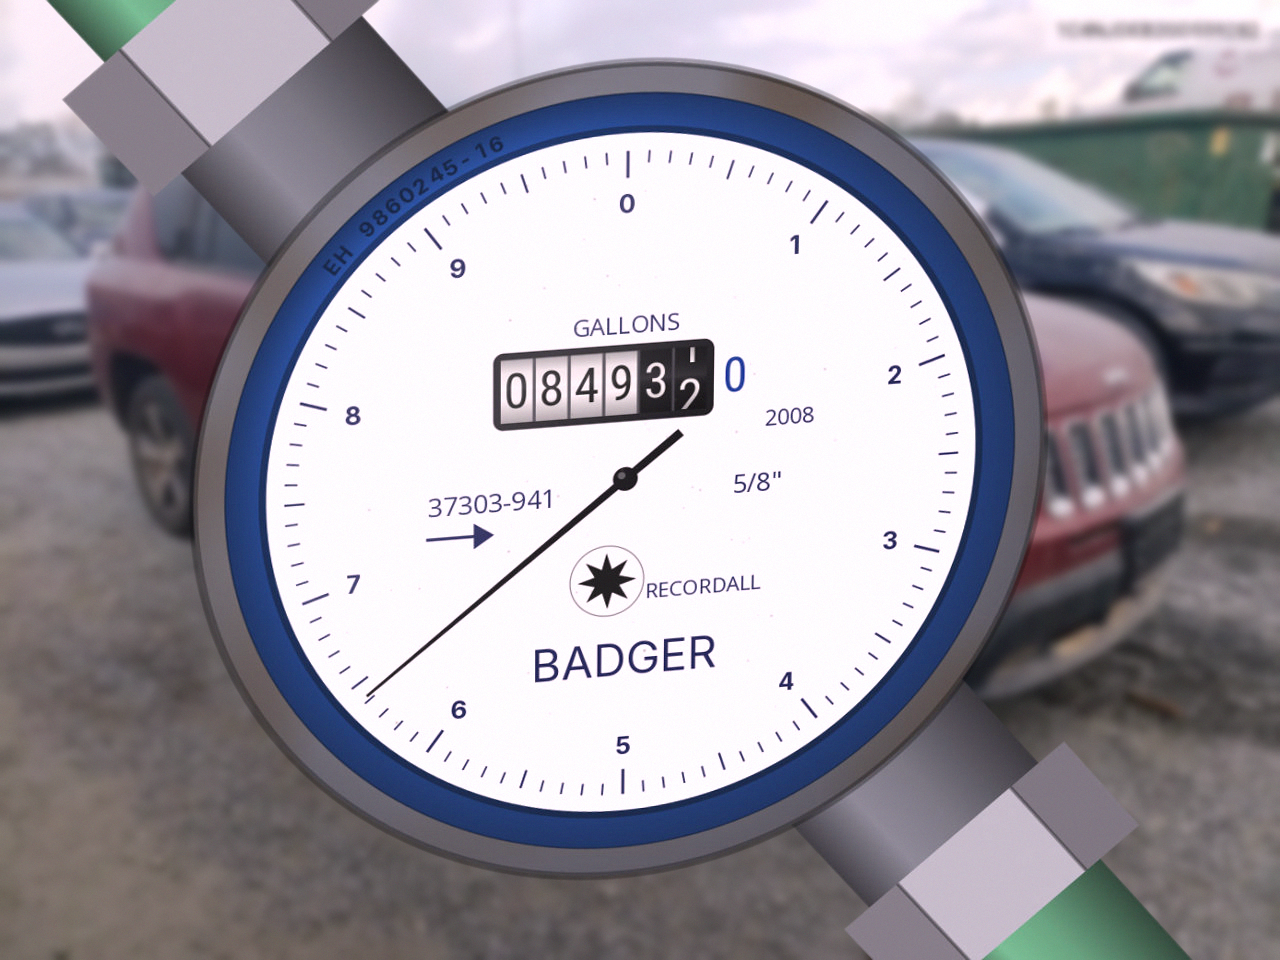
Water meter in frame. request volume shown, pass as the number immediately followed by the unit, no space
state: 849316.4gal
